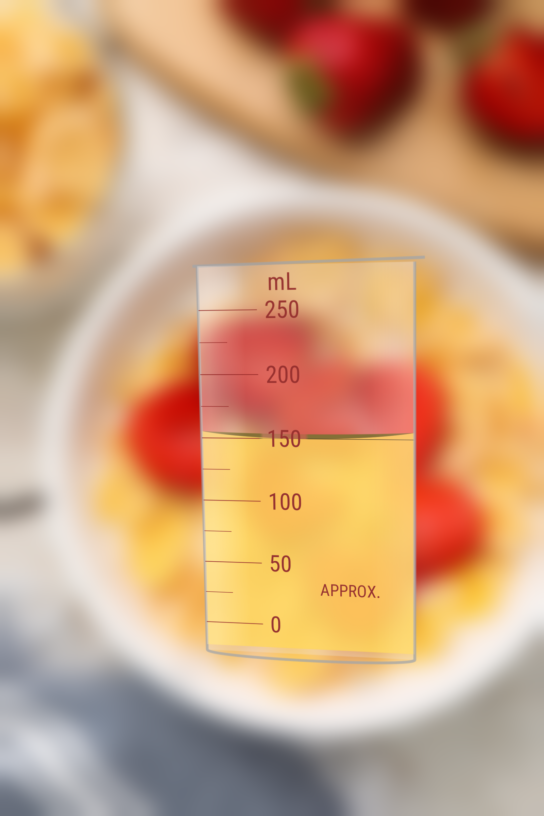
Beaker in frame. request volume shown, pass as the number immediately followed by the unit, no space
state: 150mL
